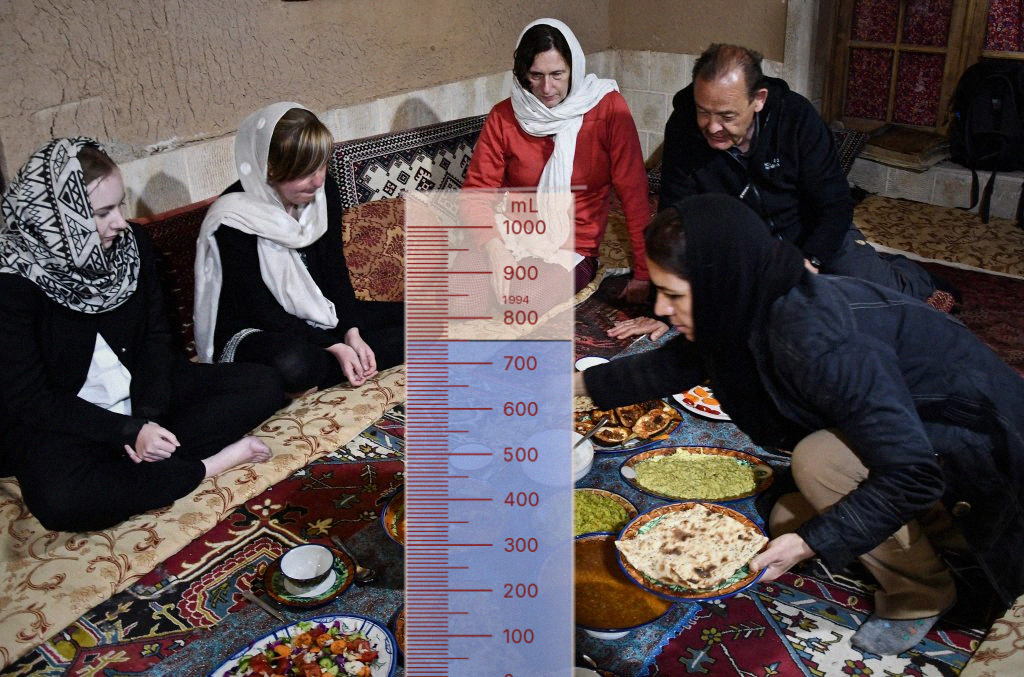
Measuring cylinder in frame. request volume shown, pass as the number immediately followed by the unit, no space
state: 750mL
